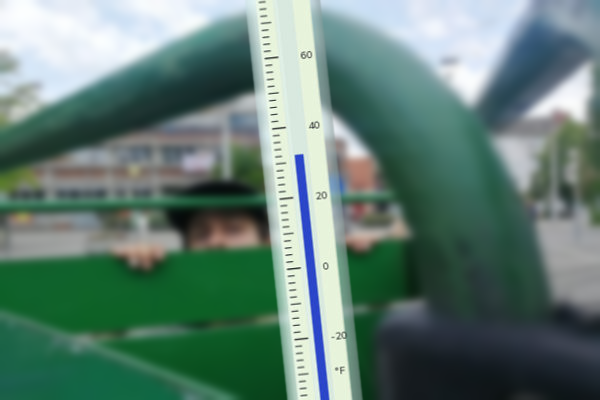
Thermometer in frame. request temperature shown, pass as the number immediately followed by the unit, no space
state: 32°F
